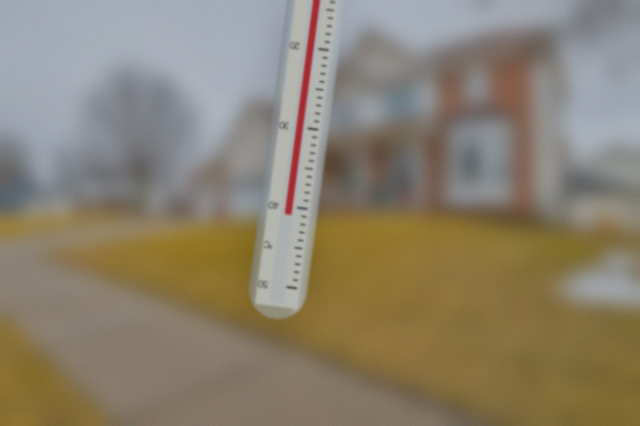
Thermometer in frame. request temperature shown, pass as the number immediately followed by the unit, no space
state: 41°C
